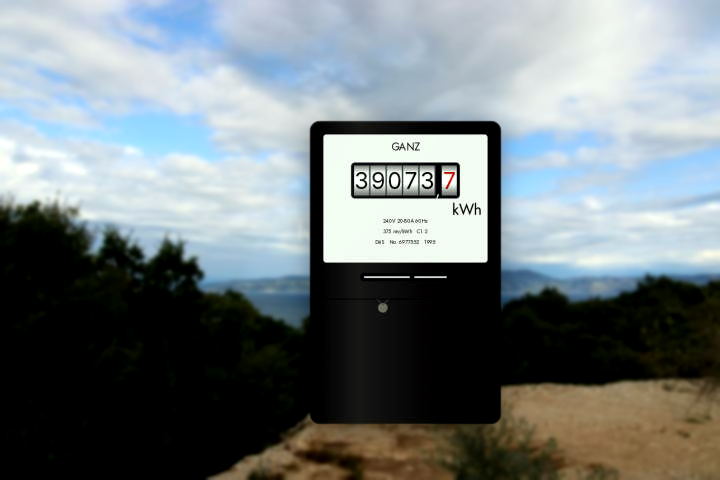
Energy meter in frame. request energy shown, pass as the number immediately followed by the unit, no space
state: 39073.7kWh
